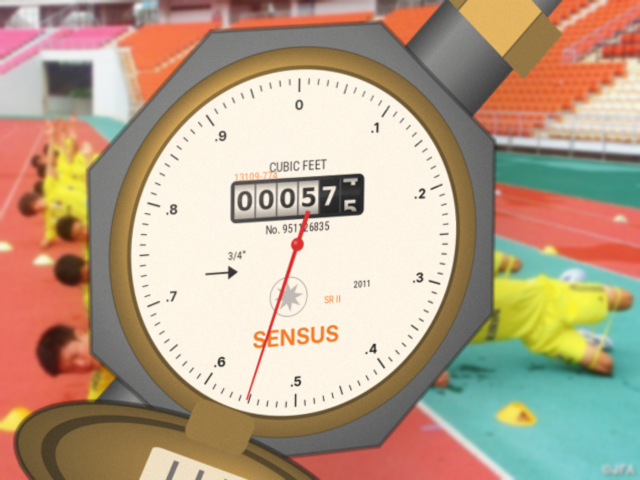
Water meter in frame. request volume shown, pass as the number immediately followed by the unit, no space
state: 574.55ft³
